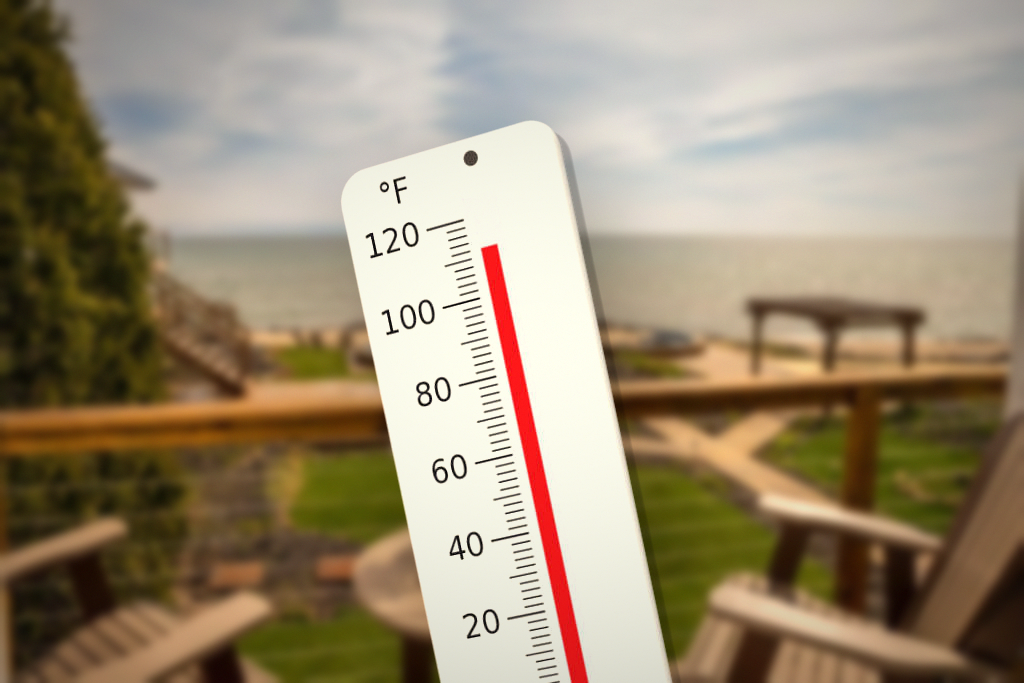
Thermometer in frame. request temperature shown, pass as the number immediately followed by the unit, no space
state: 112°F
